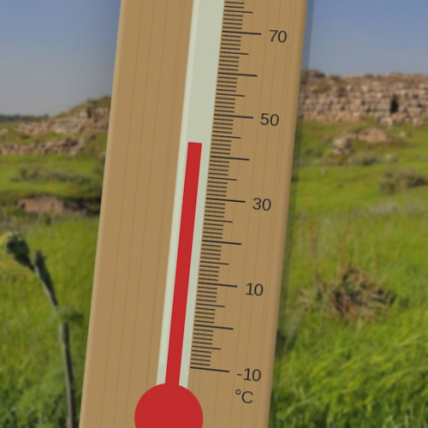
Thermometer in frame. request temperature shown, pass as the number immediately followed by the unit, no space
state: 43°C
